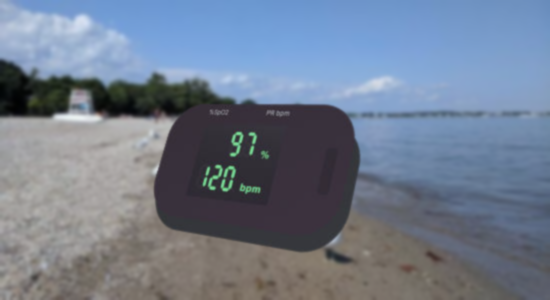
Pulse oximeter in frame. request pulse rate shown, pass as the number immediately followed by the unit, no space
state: 120bpm
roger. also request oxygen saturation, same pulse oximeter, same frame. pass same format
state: 97%
